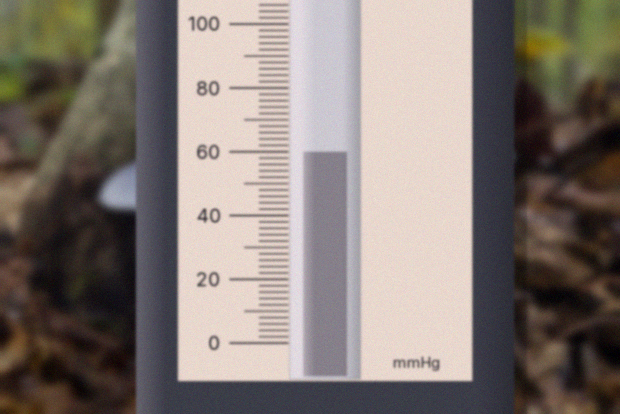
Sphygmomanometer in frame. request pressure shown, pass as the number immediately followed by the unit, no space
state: 60mmHg
